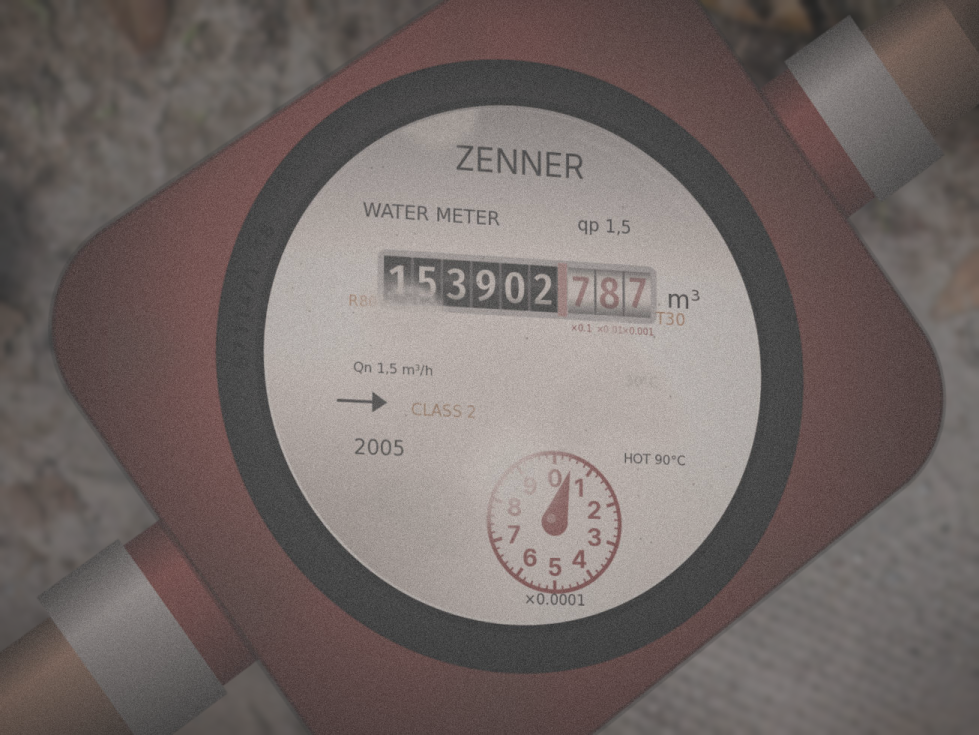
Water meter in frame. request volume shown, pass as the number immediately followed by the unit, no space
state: 153902.7870m³
